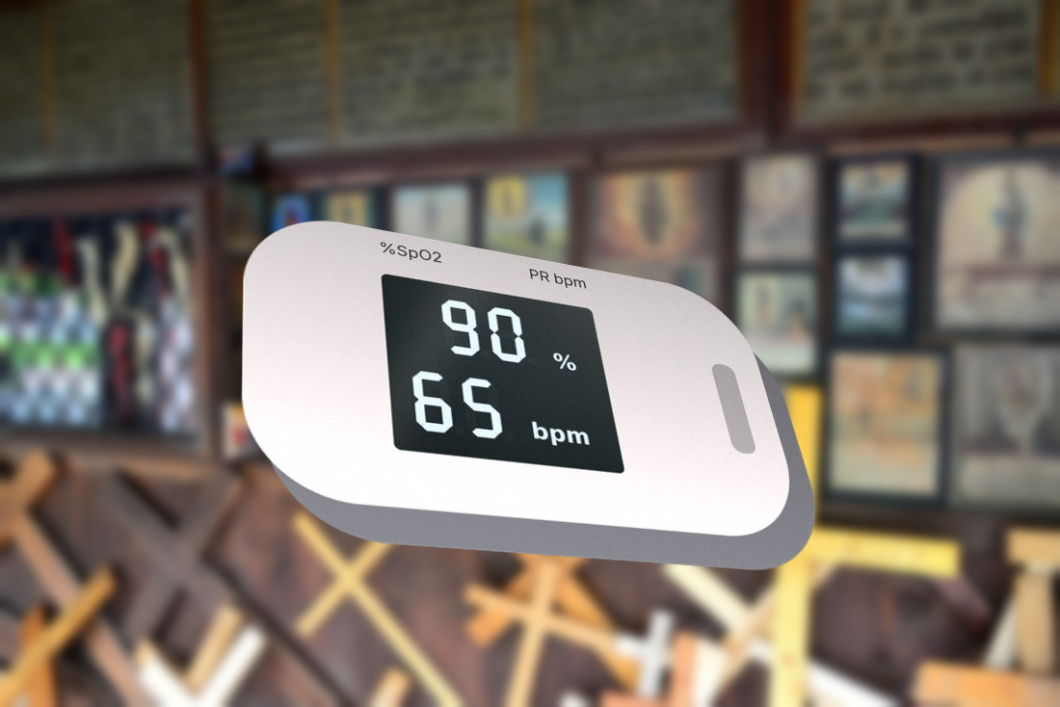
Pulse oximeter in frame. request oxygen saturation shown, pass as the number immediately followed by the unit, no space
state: 90%
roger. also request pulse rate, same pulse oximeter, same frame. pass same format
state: 65bpm
